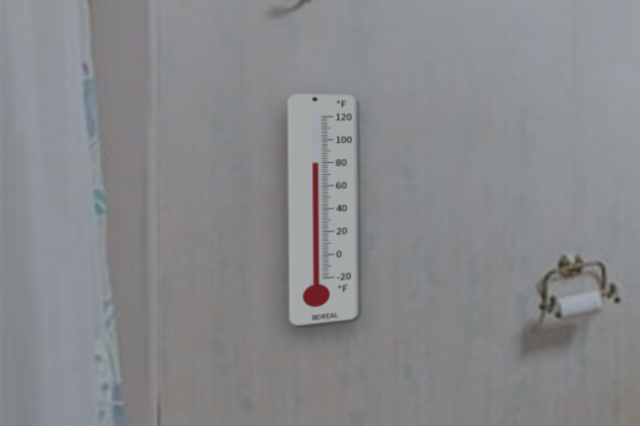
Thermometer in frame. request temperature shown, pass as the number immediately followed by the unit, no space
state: 80°F
